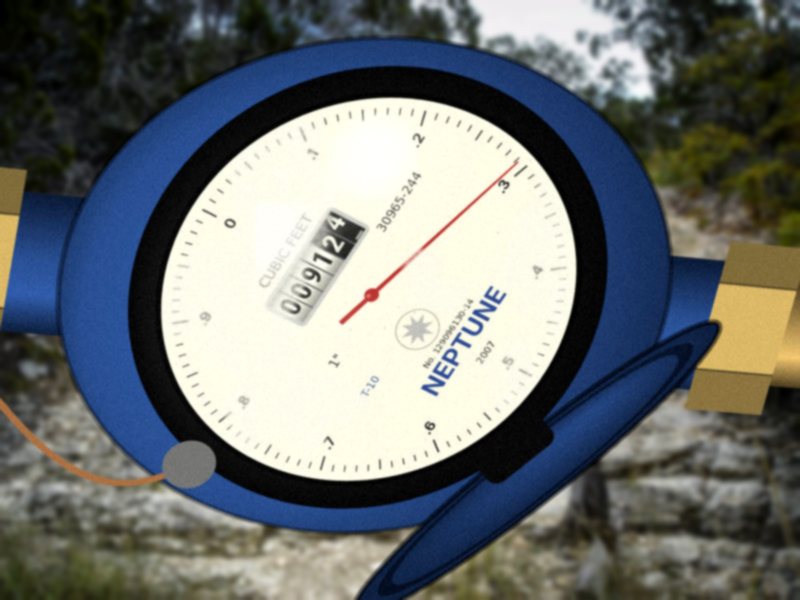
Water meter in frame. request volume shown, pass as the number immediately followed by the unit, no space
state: 9124.29ft³
